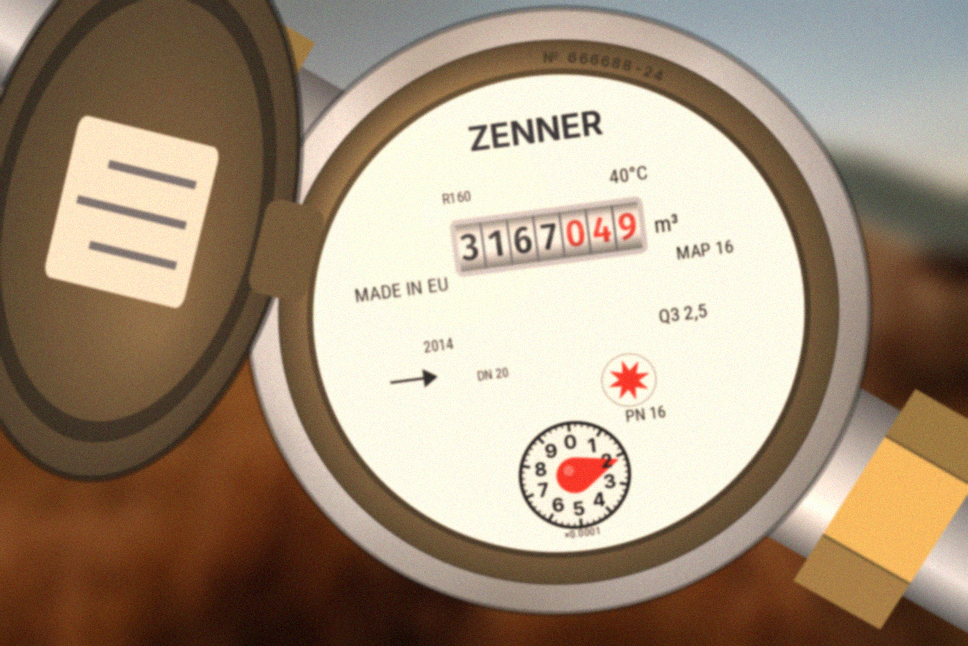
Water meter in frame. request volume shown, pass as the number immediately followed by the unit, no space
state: 3167.0492m³
